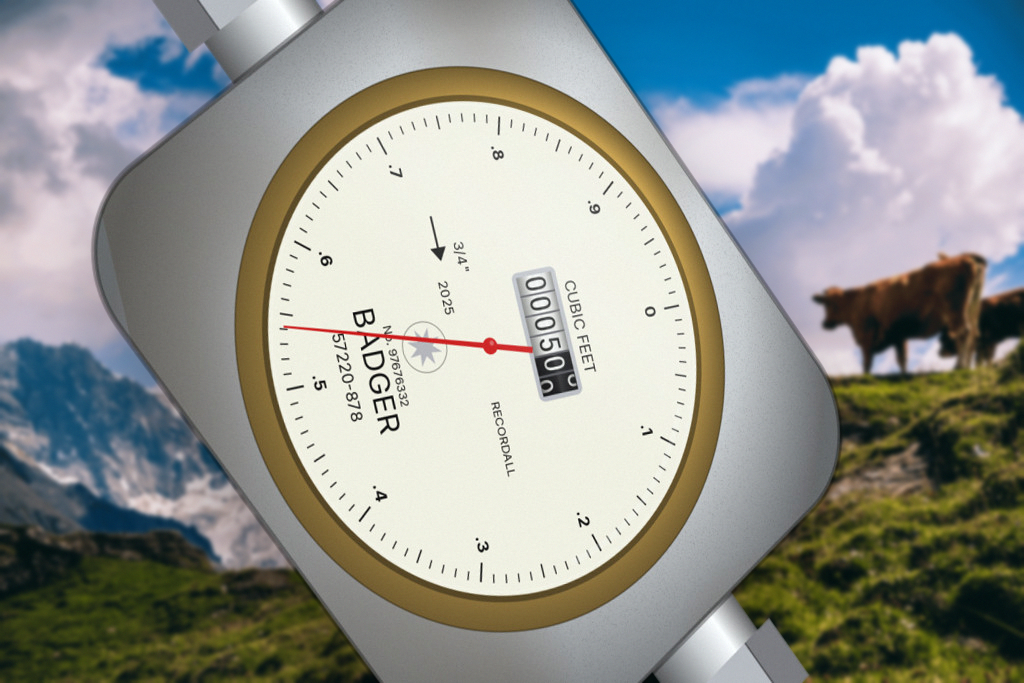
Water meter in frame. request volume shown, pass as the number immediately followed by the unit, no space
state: 508.54ft³
